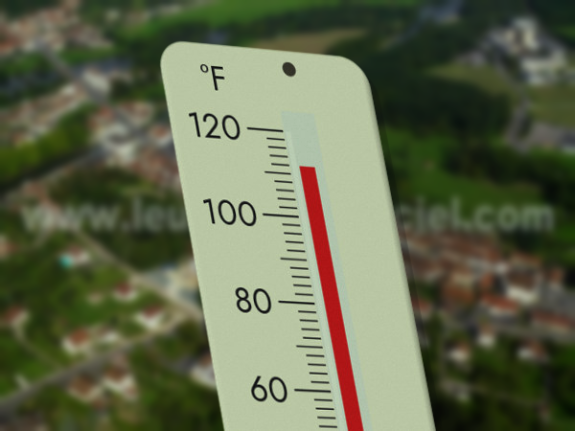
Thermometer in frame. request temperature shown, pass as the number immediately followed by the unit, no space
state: 112°F
